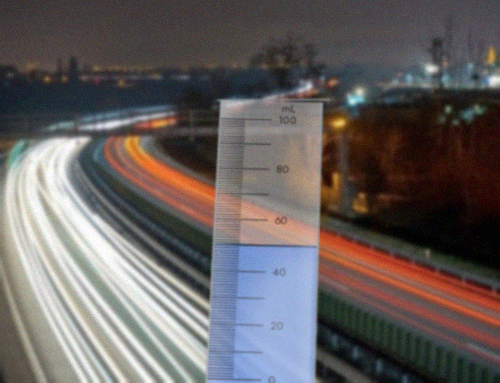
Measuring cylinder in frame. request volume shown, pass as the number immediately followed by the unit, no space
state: 50mL
